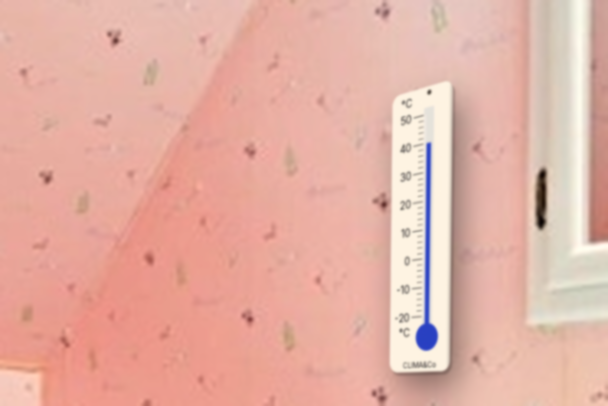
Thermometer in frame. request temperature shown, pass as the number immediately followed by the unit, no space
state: 40°C
